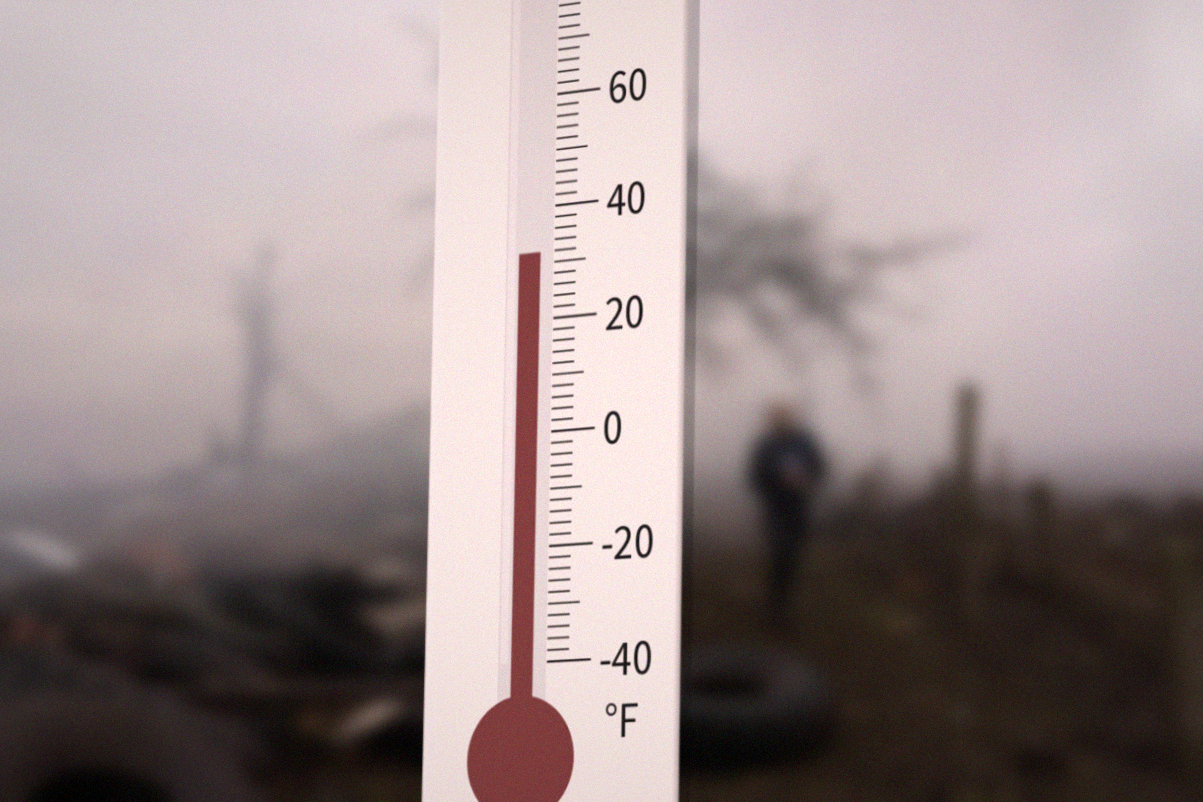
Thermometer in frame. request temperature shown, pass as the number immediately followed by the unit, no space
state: 32°F
